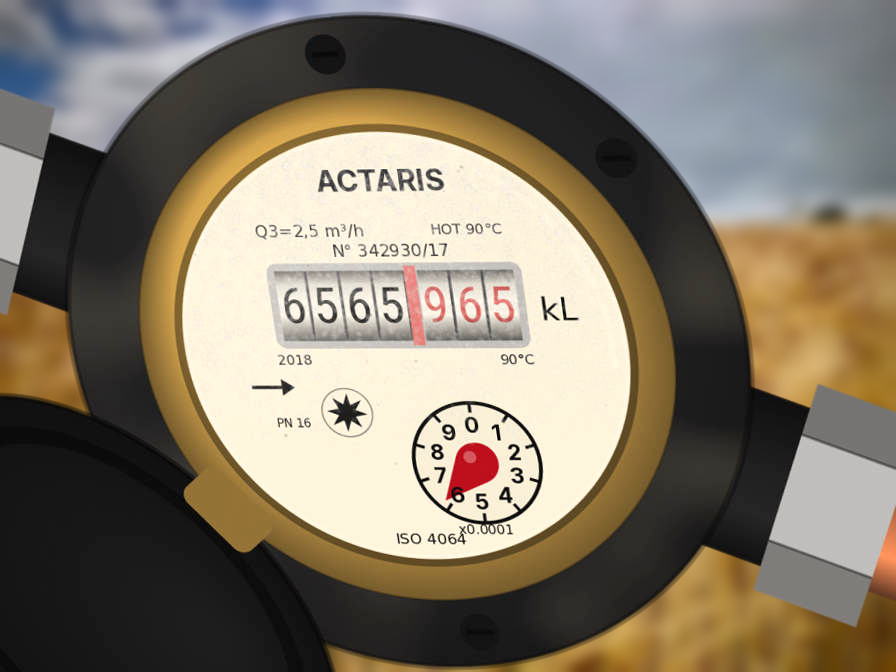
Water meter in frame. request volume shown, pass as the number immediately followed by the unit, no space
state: 6565.9656kL
